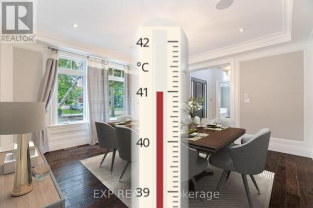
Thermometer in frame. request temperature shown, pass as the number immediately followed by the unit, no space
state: 41°C
